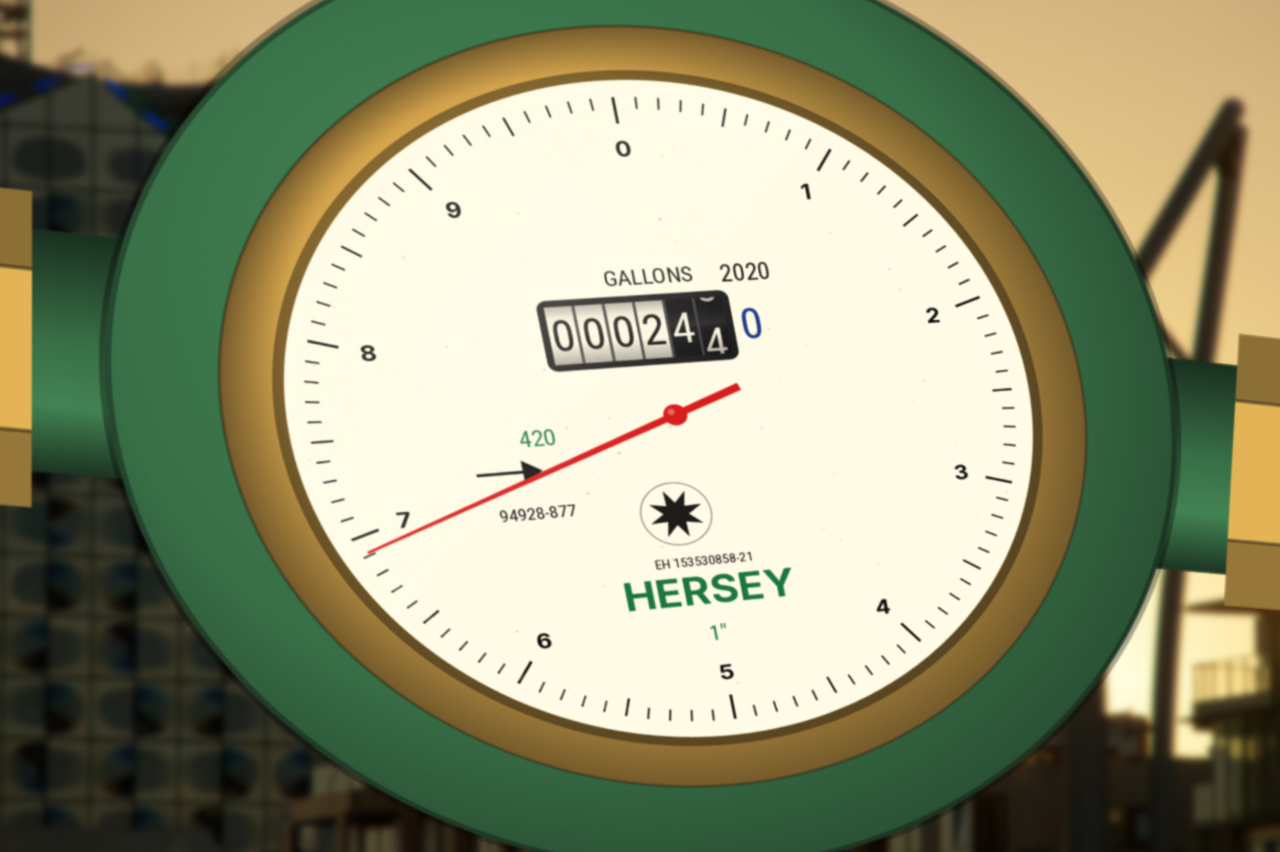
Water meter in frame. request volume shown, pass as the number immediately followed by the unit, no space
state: 2436.9gal
